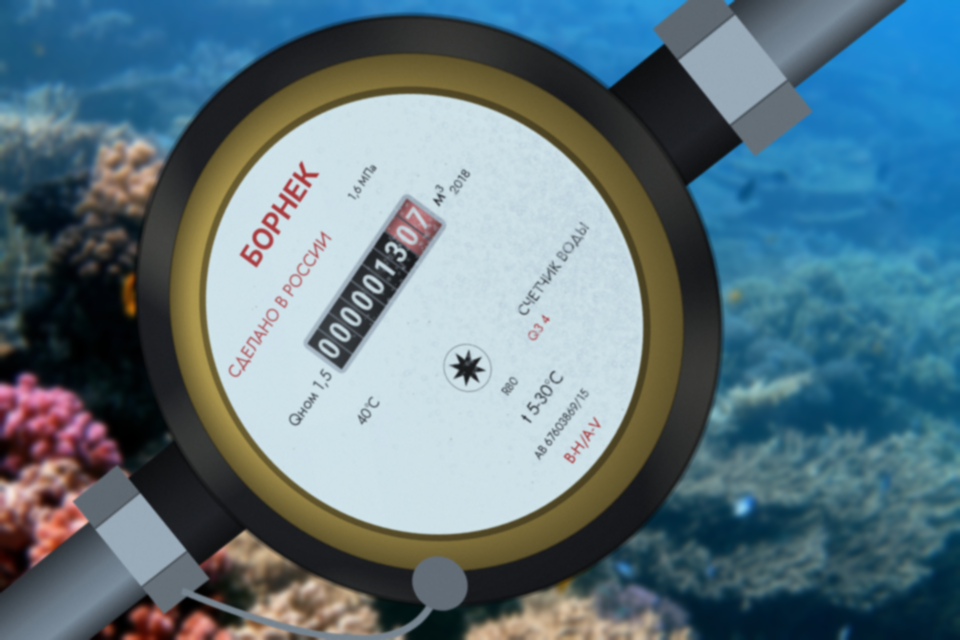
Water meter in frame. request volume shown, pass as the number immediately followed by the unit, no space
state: 13.07m³
